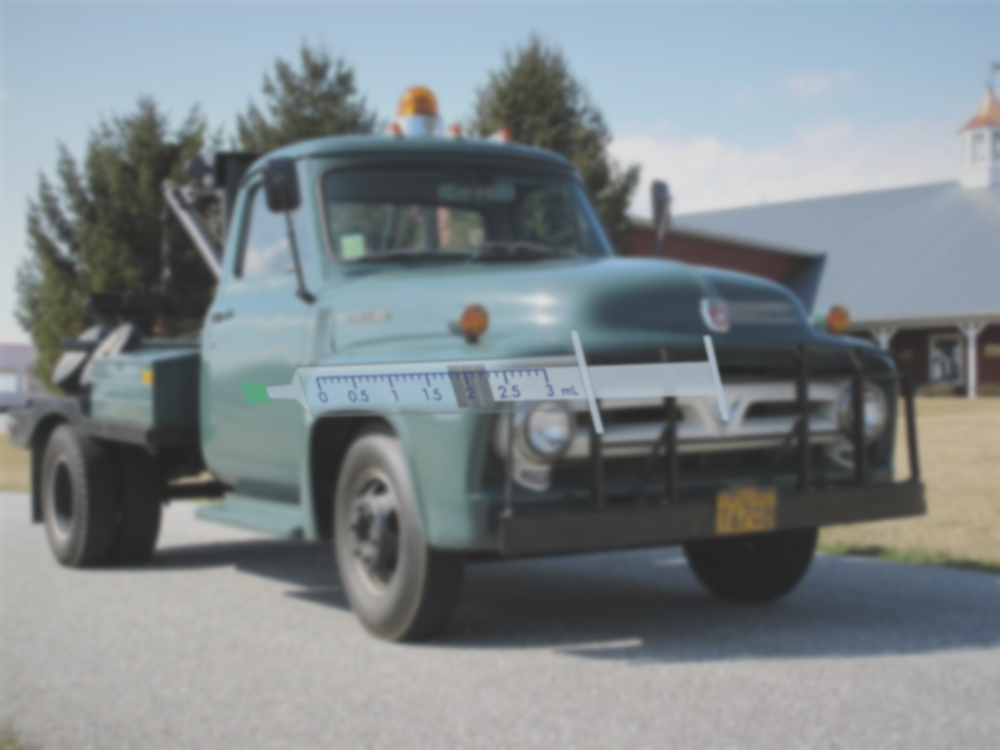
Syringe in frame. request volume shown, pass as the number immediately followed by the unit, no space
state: 1.8mL
